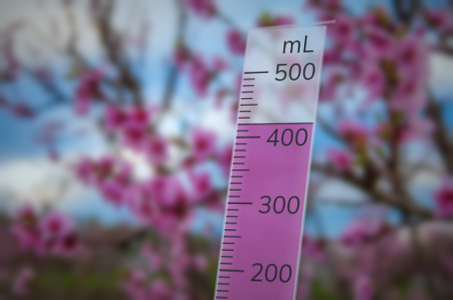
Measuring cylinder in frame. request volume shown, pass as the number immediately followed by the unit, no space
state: 420mL
